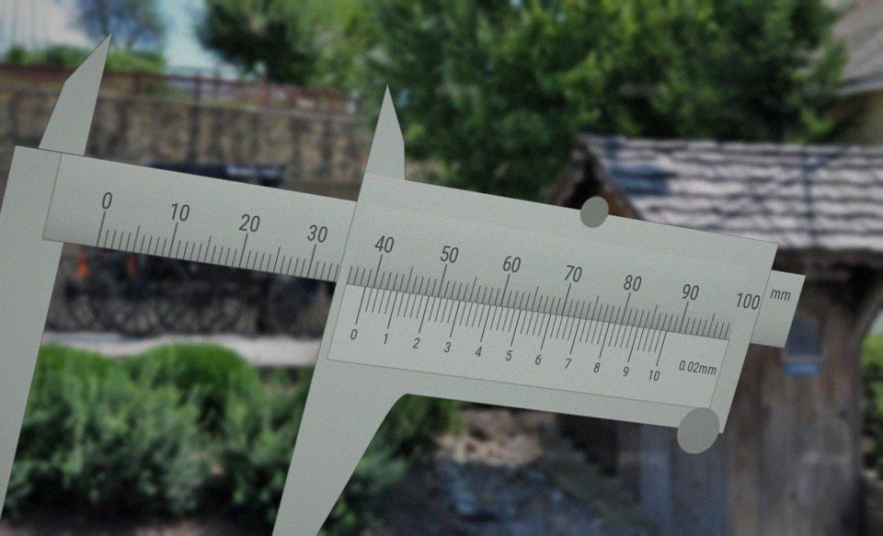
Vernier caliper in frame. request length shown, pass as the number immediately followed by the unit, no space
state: 38.8mm
